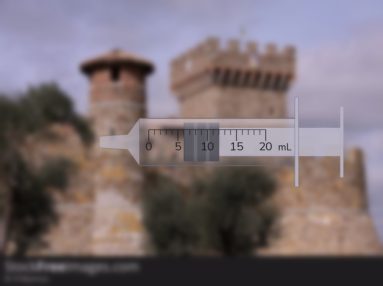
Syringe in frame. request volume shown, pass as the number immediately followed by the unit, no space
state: 6mL
